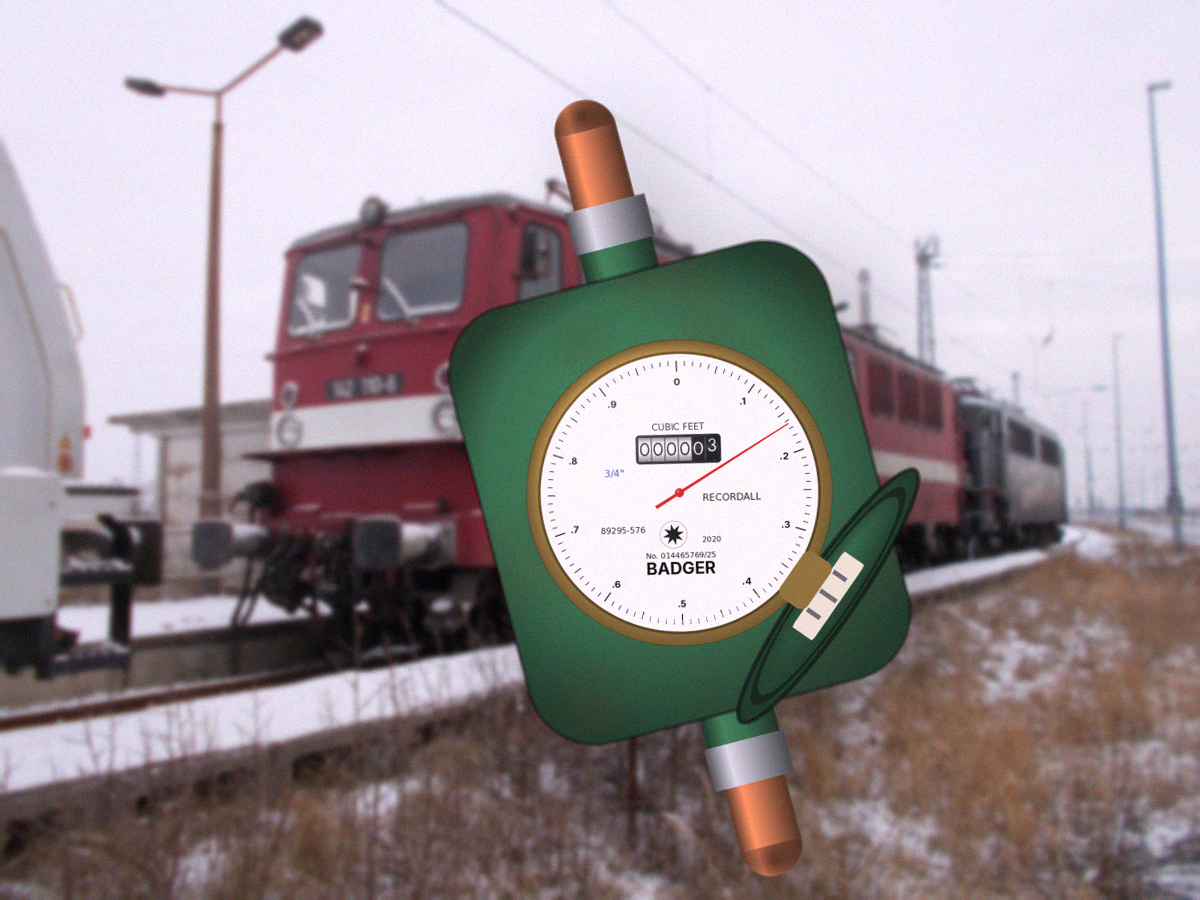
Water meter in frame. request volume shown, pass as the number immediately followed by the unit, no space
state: 3.16ft³
